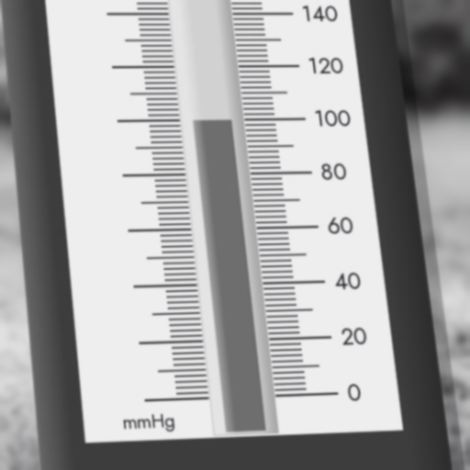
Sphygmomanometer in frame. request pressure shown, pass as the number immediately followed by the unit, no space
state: 100mmHg
